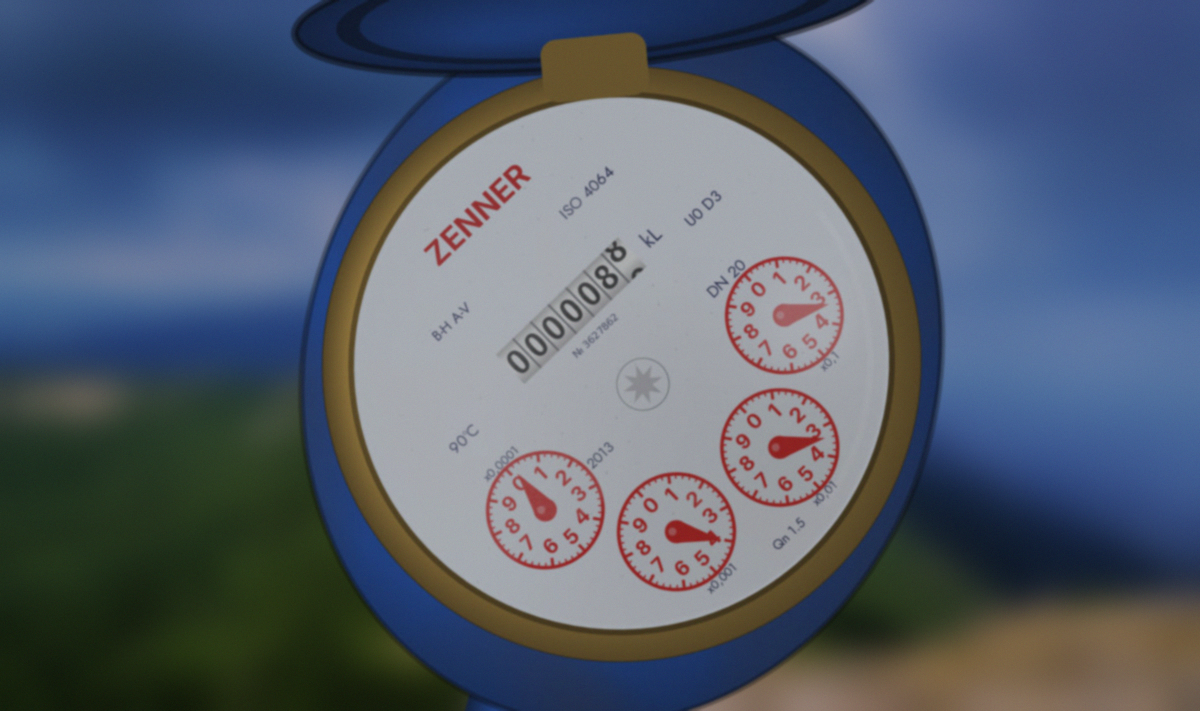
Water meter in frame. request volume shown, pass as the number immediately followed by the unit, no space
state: 88.3340kL
